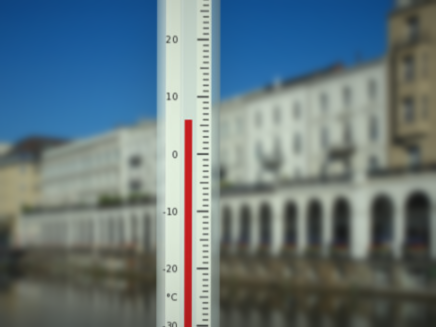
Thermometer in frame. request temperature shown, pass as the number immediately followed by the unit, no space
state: 6°C
